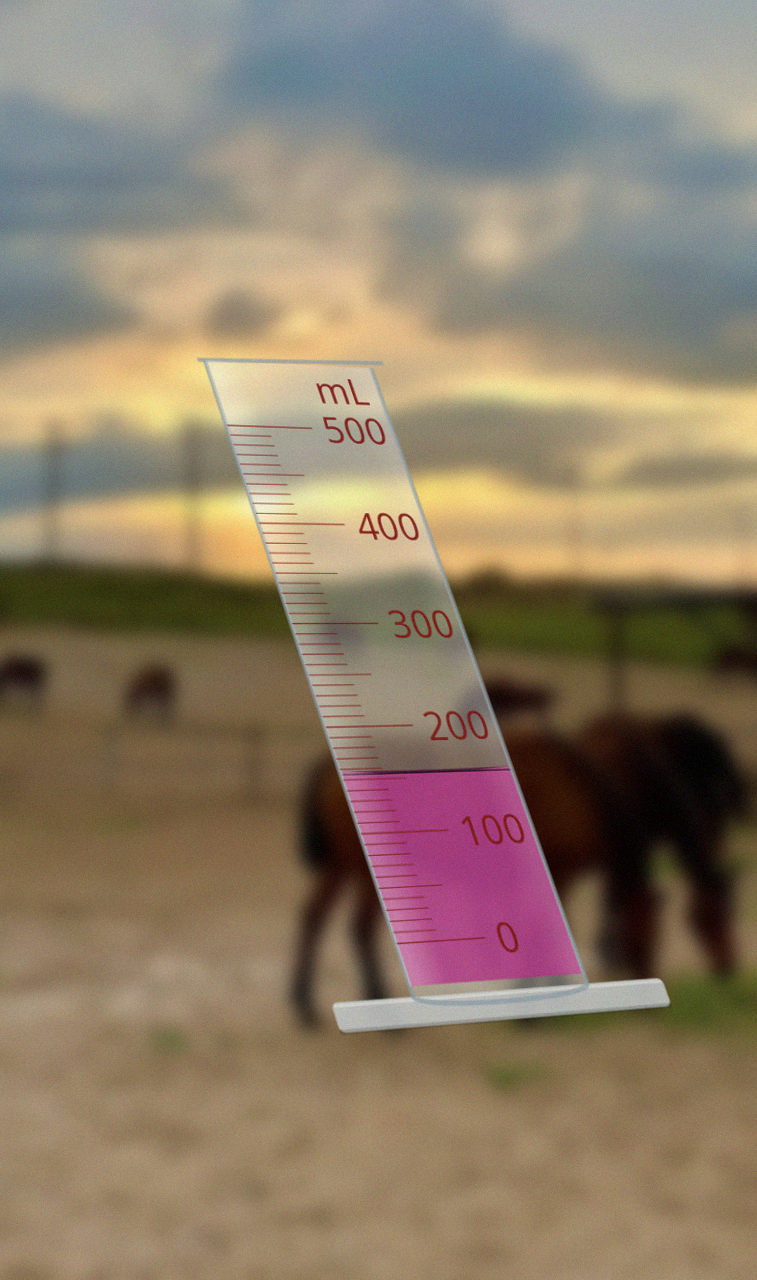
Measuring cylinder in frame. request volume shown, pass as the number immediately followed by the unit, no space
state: 155mL
